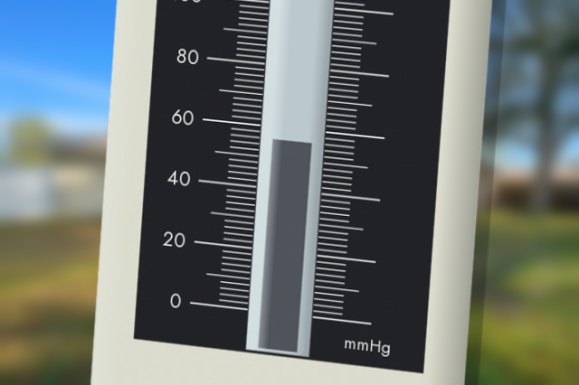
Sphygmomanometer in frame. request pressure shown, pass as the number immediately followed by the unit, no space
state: 56mmHg
